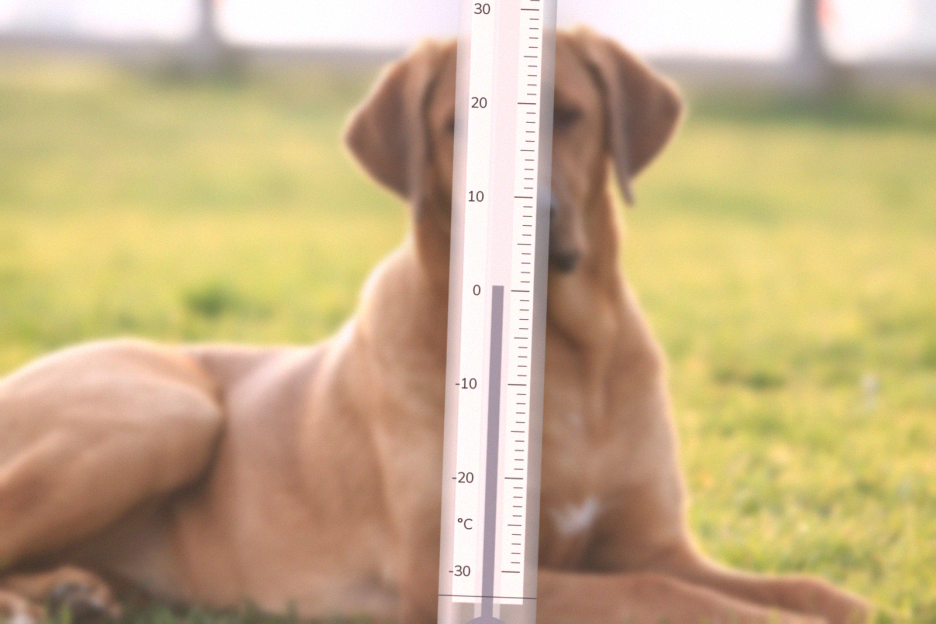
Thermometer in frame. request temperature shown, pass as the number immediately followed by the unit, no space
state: 0.5°C
